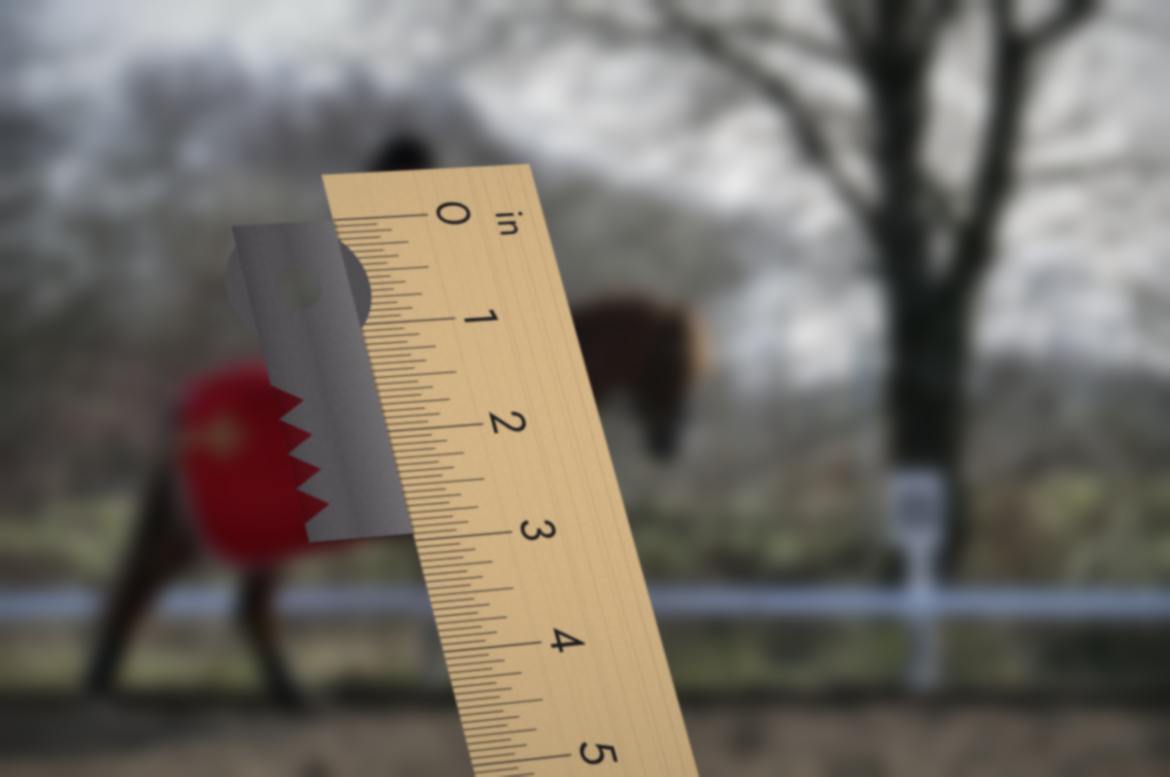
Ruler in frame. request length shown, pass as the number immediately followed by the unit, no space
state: 2.9375in
